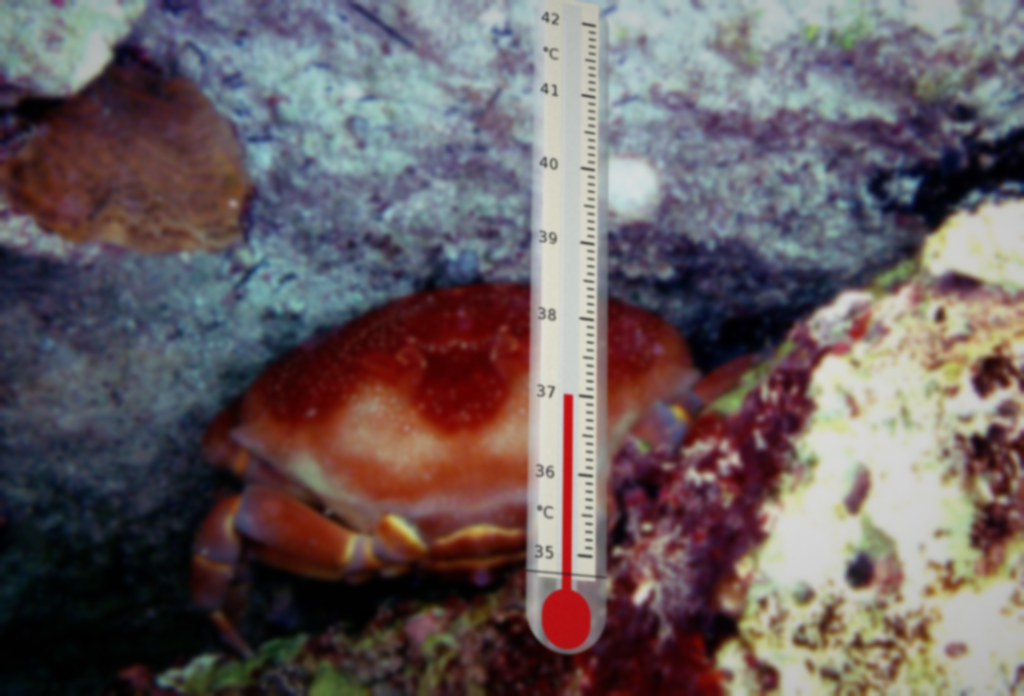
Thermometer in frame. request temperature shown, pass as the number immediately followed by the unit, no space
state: 37°C
